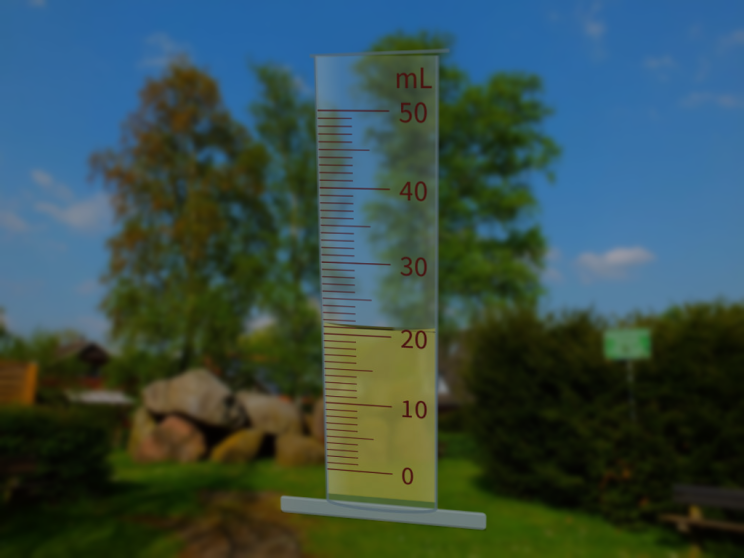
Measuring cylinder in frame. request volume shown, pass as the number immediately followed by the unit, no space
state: 21mL
